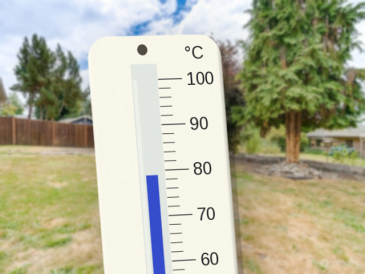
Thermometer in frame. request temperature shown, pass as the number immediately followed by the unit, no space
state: 79°C
